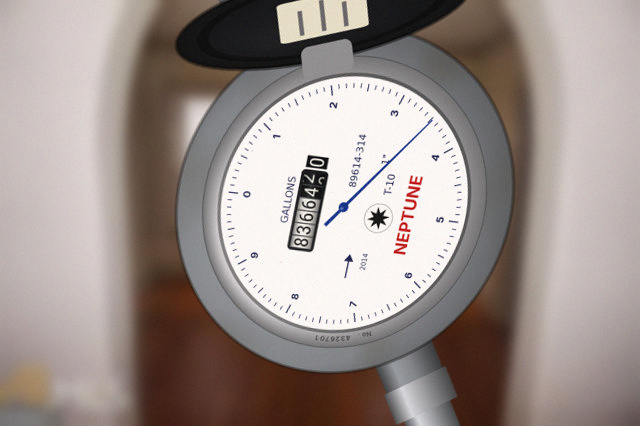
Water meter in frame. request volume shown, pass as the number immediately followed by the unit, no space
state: 8366423.5gal
